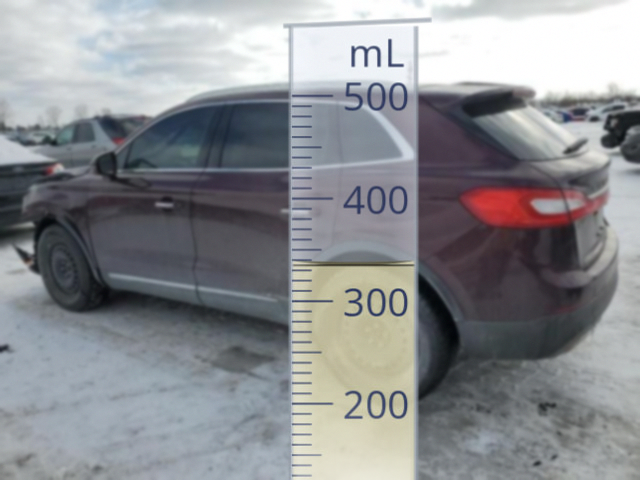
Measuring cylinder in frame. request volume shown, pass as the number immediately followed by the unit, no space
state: 335mL
